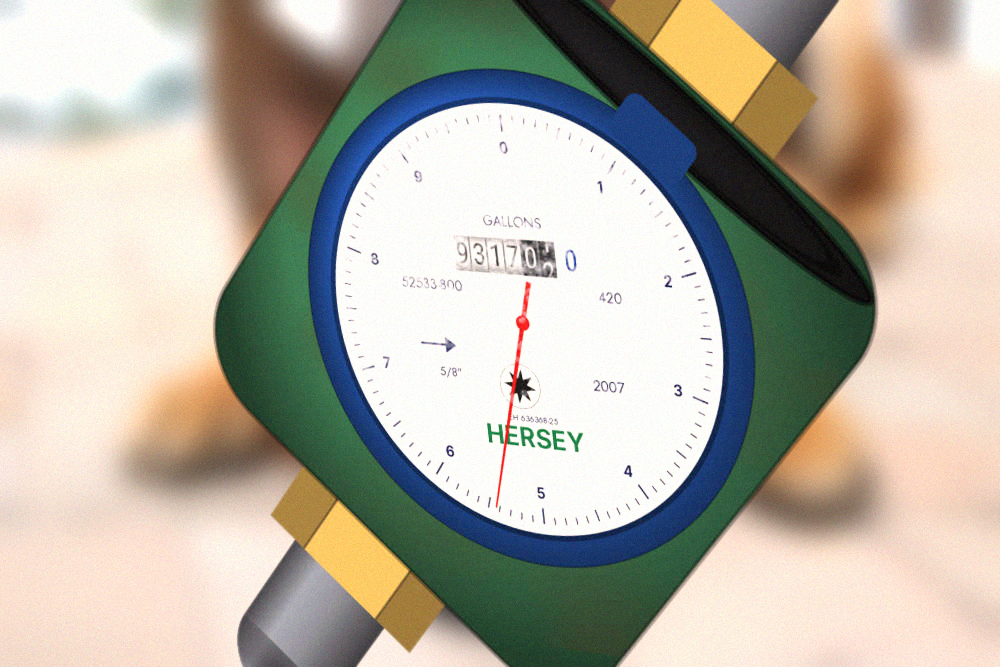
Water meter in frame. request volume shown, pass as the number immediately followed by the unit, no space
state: 9317015.4gal
